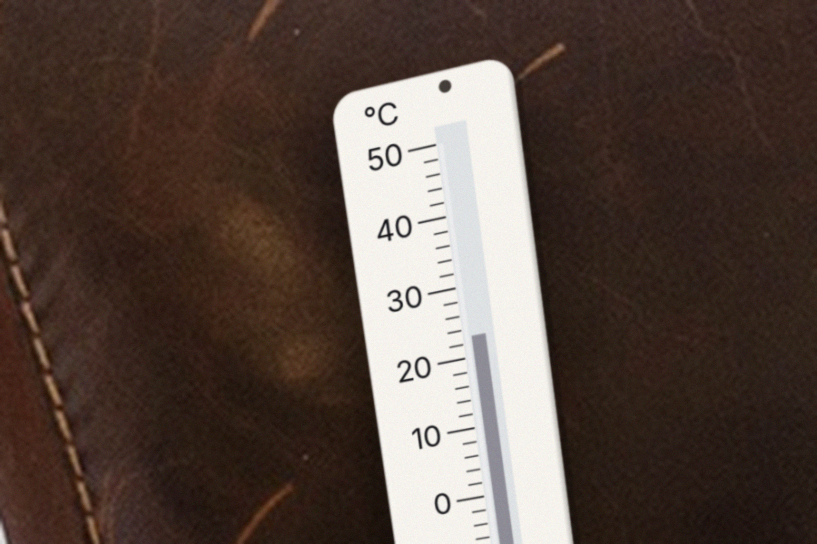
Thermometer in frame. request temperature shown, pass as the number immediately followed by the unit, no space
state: 23°C
